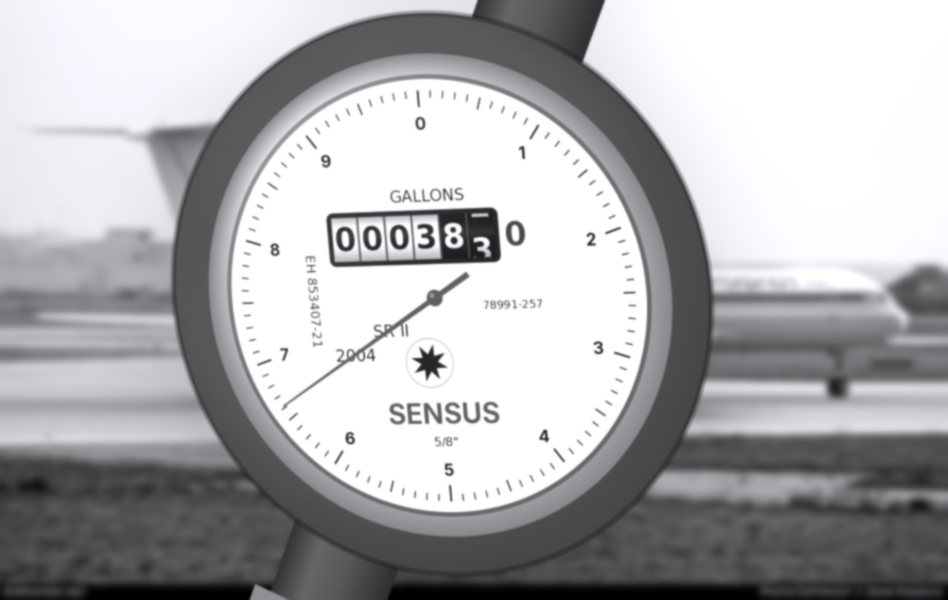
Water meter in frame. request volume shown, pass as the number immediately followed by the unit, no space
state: 3826.6gal
